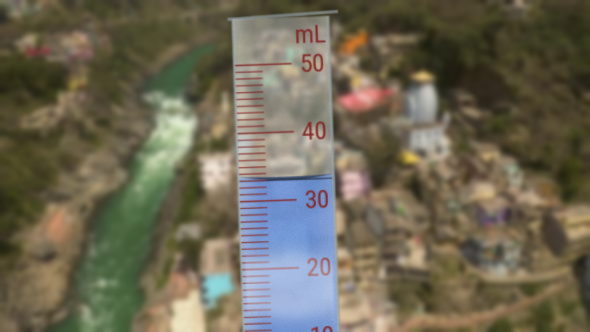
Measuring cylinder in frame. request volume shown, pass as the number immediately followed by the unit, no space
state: 33mL
